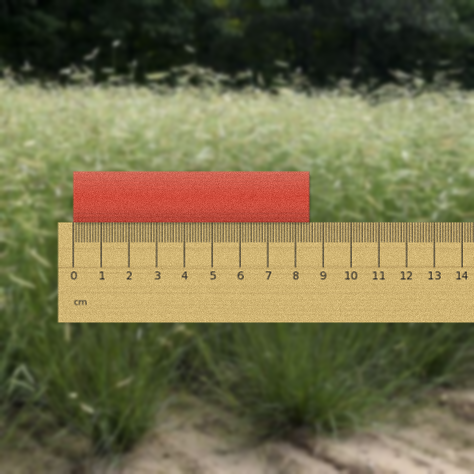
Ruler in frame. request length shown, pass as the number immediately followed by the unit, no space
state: 8.5cm
